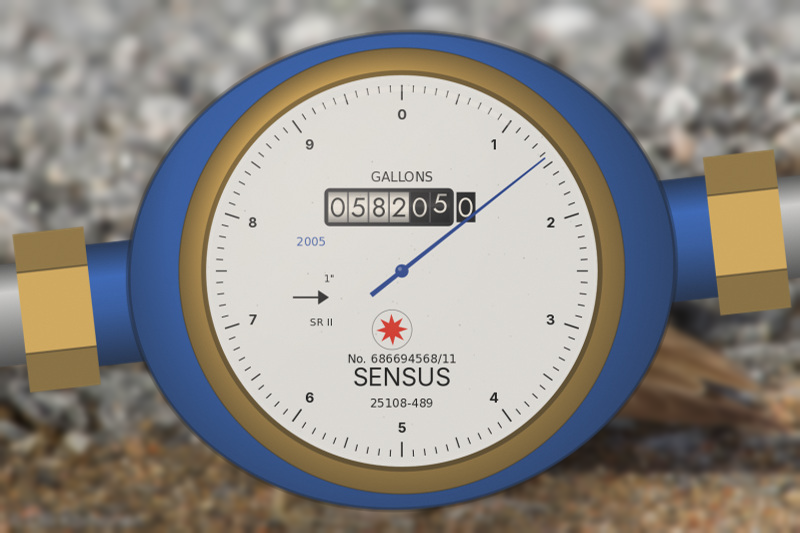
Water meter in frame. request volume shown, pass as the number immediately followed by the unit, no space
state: 582051.4gal
